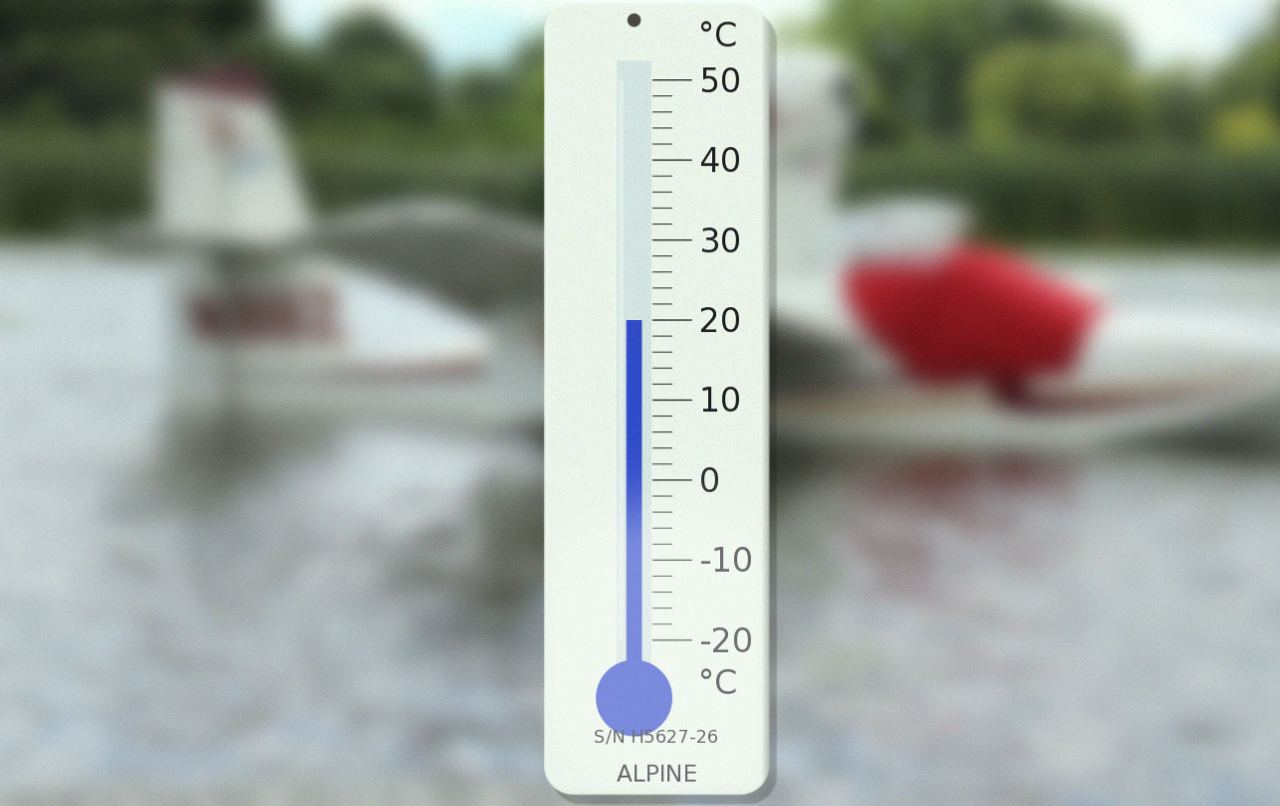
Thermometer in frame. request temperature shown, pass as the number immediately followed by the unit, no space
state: 20°C
